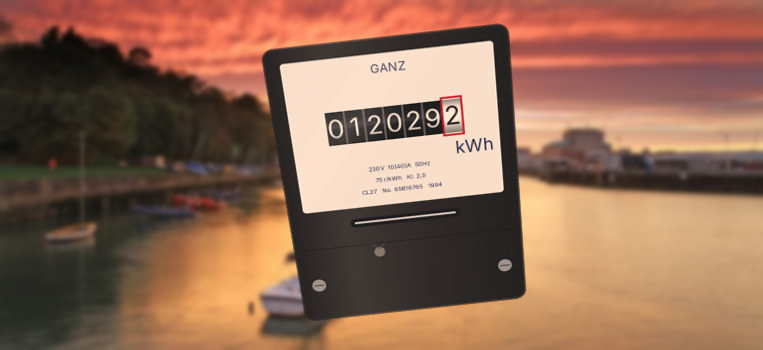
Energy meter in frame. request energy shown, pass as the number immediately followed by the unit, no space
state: 12029.2kWh
